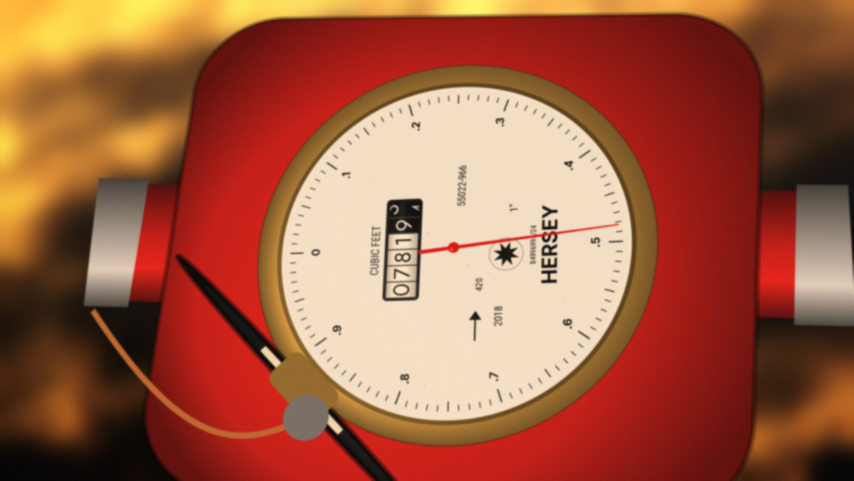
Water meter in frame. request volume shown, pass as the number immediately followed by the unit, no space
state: 78193.48ft³
